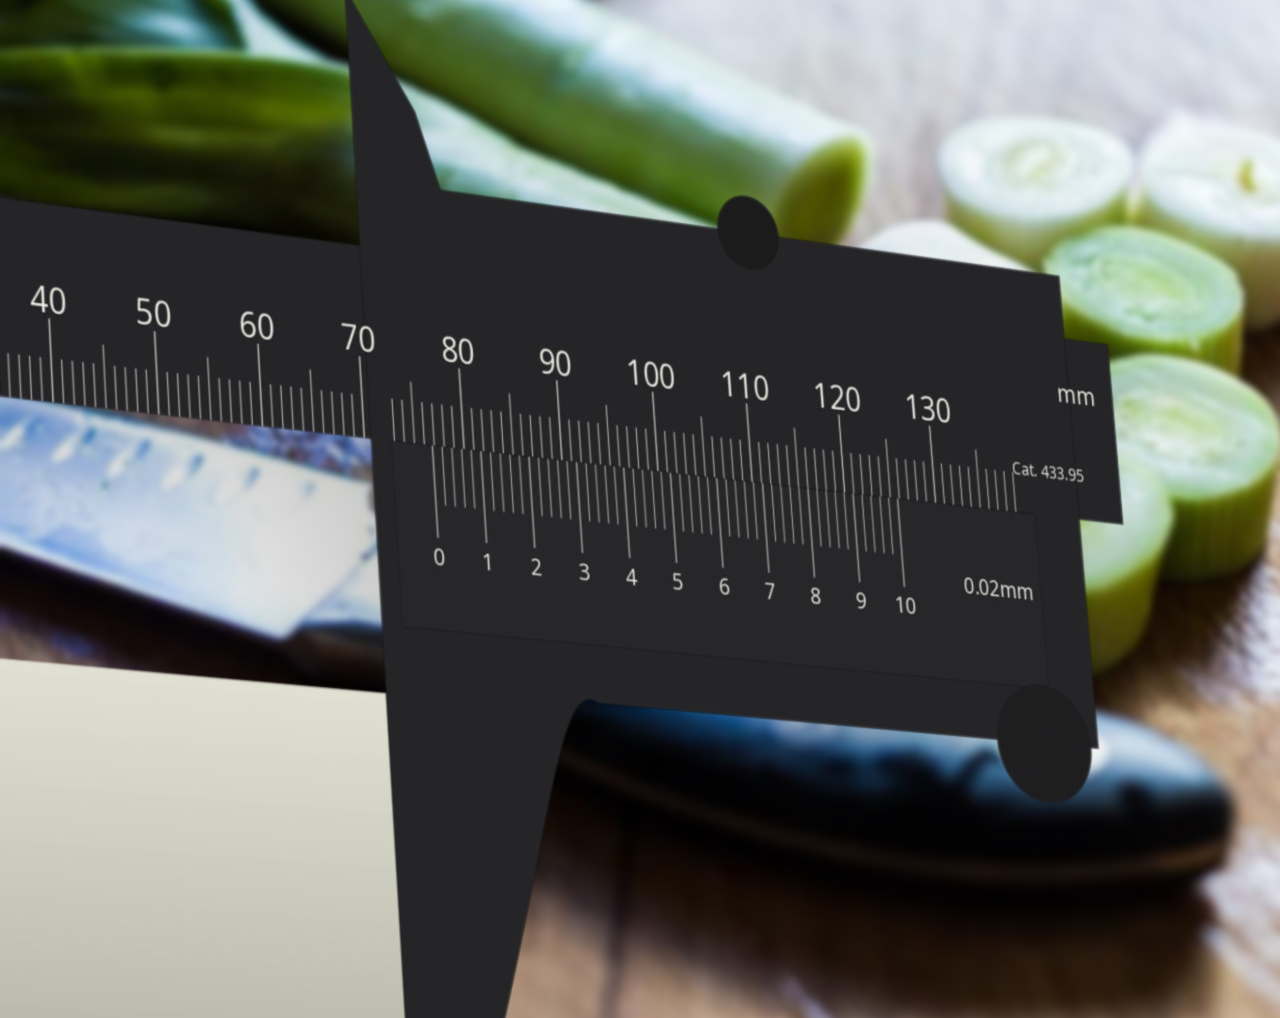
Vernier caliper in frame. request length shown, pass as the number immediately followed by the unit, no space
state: 76.8mm
